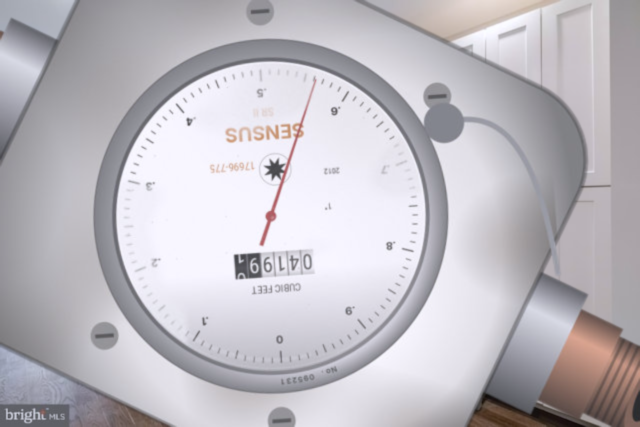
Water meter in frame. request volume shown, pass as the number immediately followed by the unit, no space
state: 41990.56ft³
